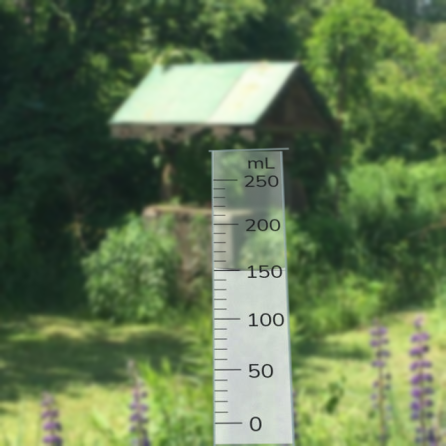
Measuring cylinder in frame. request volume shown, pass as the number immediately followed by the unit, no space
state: 150mL
